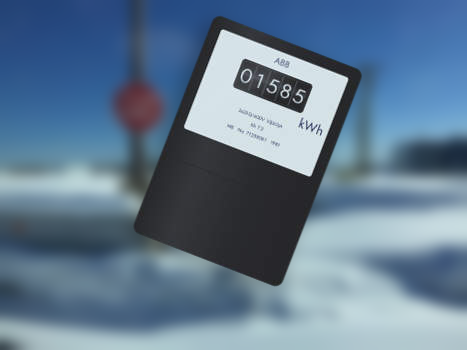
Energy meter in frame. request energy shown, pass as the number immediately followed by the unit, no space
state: 1585kWh
